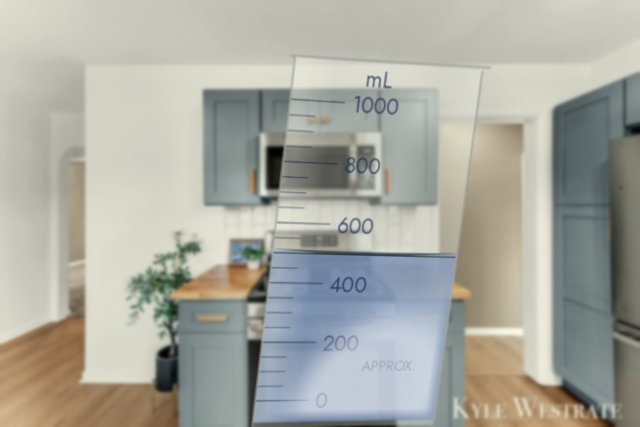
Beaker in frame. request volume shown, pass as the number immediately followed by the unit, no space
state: 500mL
